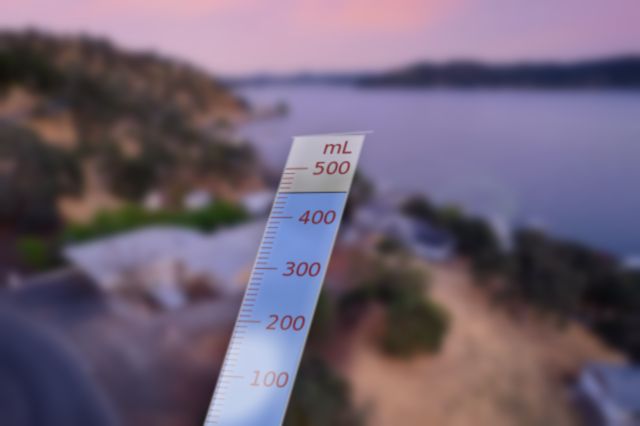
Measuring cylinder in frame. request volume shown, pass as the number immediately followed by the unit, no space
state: 450mL
